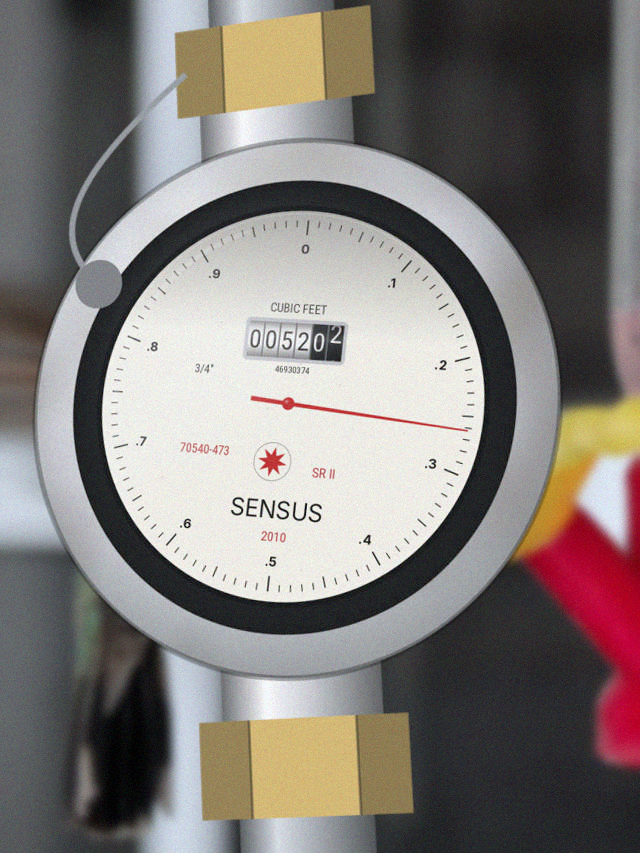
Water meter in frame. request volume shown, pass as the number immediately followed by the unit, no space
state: 5202.26ft³
